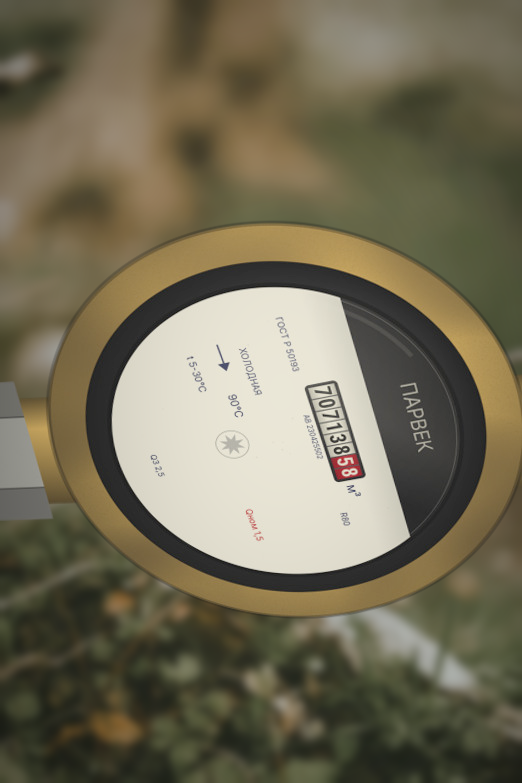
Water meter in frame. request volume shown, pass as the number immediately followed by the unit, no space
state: 707138.58m³
